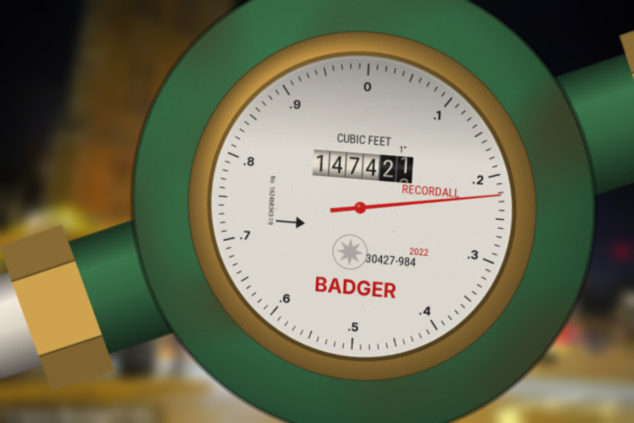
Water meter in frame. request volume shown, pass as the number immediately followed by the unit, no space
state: 147421.22ft³
